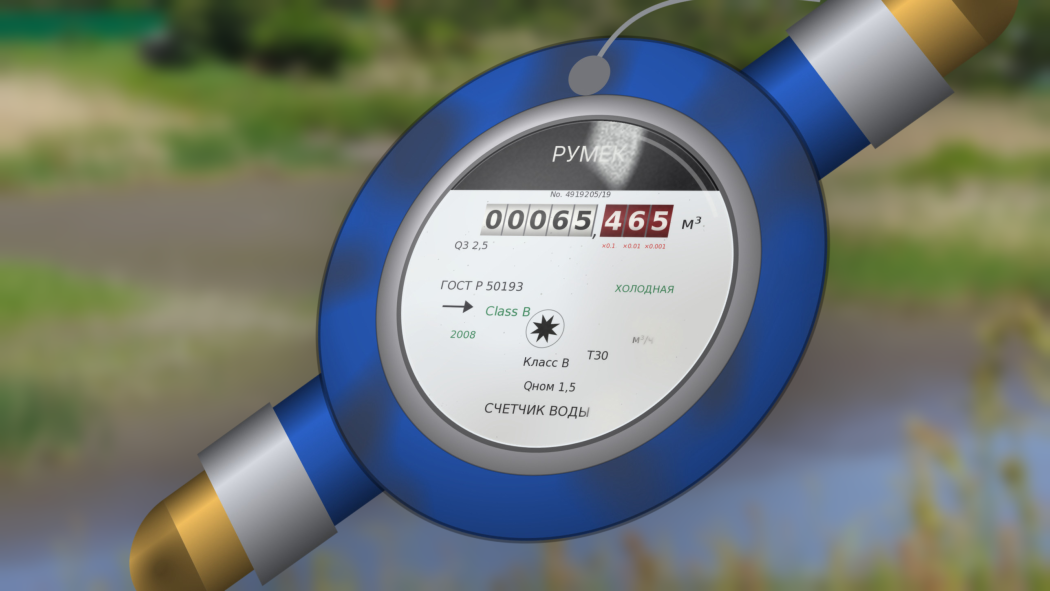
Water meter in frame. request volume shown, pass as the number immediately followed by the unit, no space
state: 65.465m³
